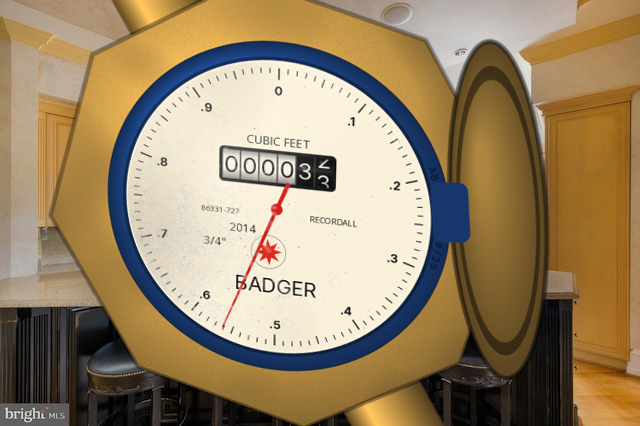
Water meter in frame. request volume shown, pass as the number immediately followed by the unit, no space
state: 32.56ft³
